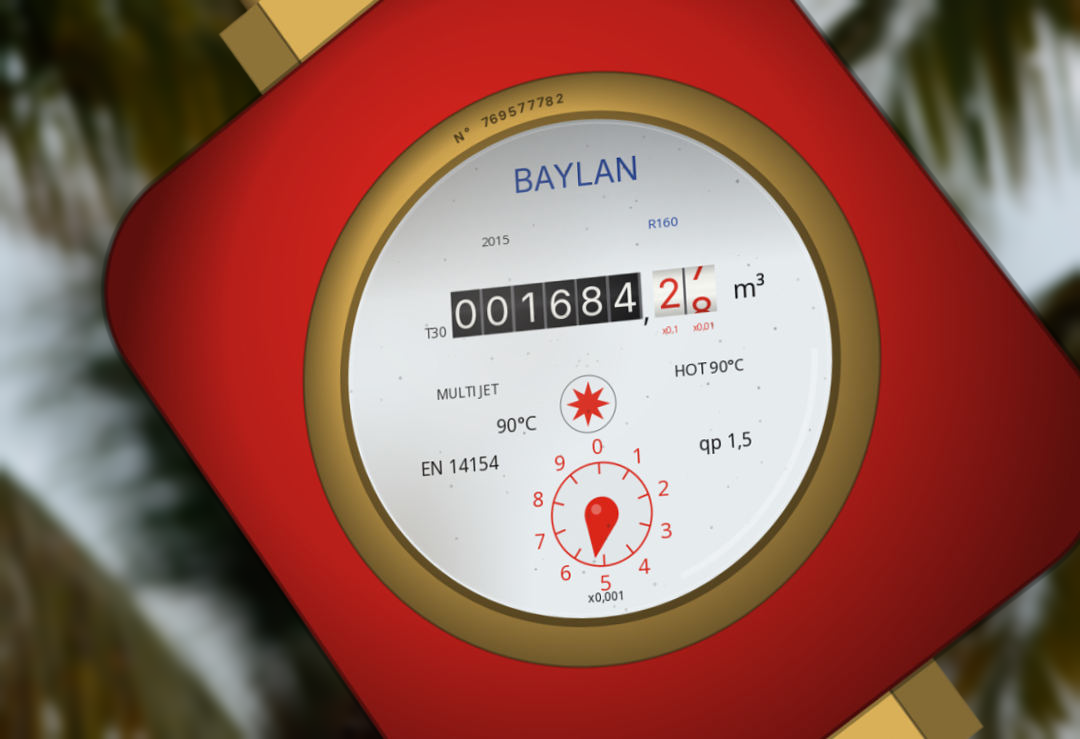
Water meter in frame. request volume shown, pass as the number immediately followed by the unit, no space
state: 1684.275m³
